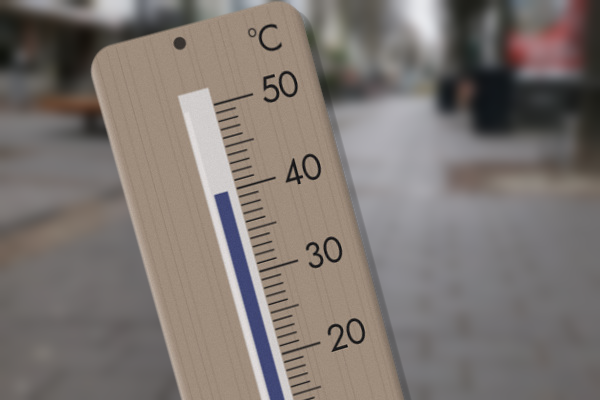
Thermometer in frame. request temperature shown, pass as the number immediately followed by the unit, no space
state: 40°C
